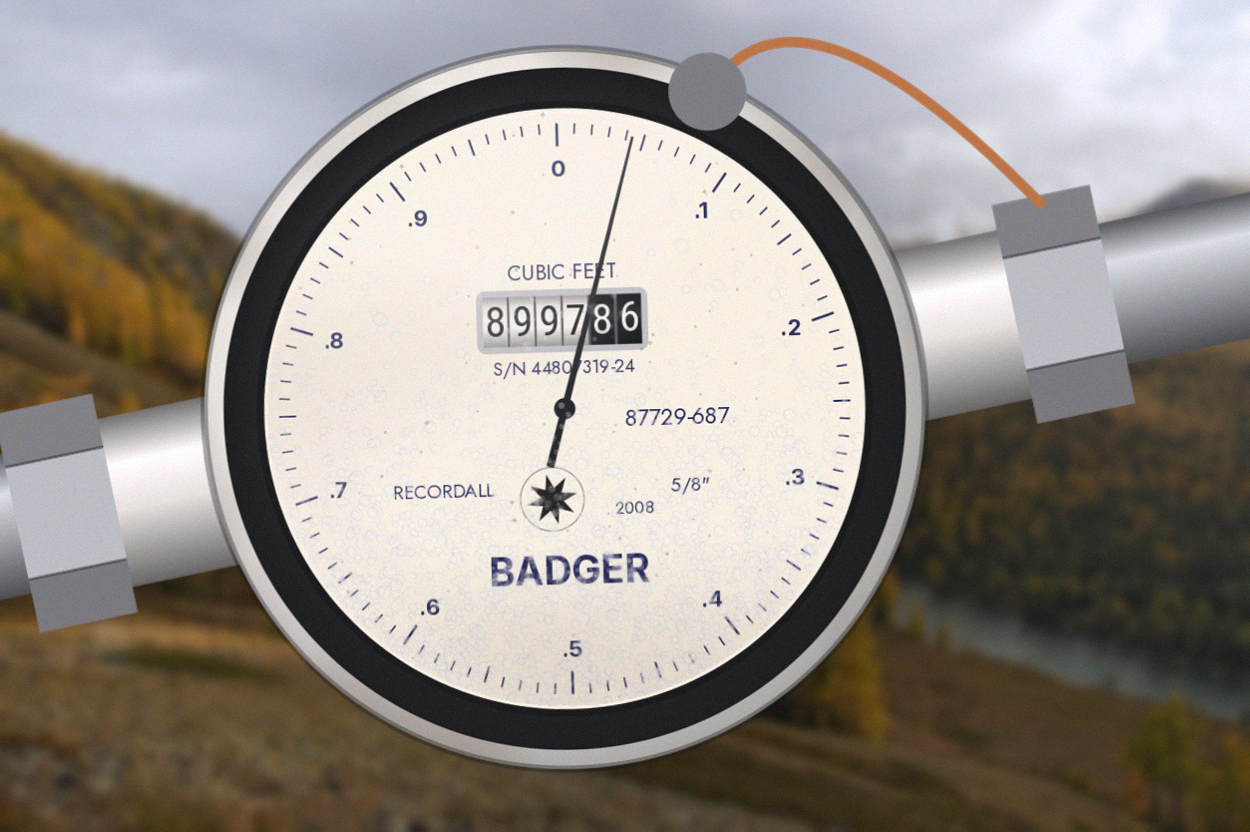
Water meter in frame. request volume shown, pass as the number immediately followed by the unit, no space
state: 899786.04ft³
